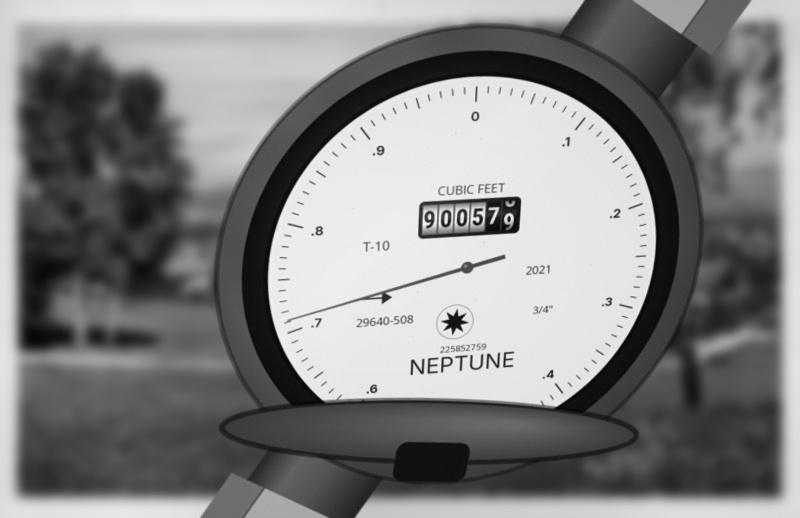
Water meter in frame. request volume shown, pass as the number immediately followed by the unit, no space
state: 900578.71ft³
